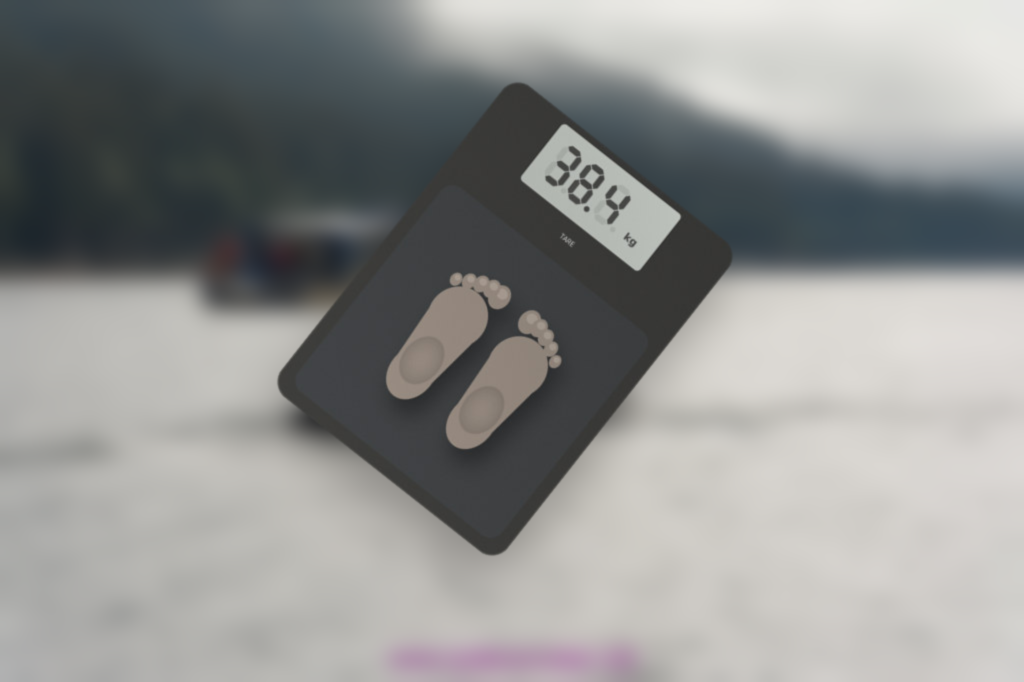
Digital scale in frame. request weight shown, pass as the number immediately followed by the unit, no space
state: 38.4kg
